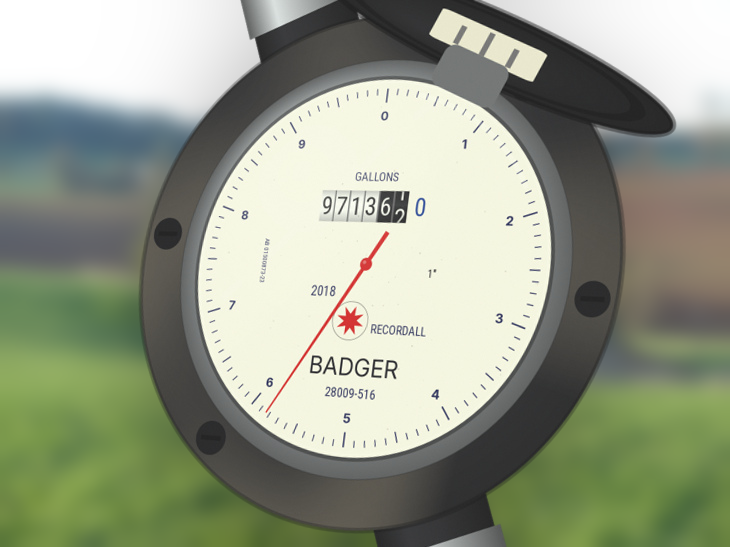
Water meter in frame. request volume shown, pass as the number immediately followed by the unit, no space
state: 9713615.8gal
